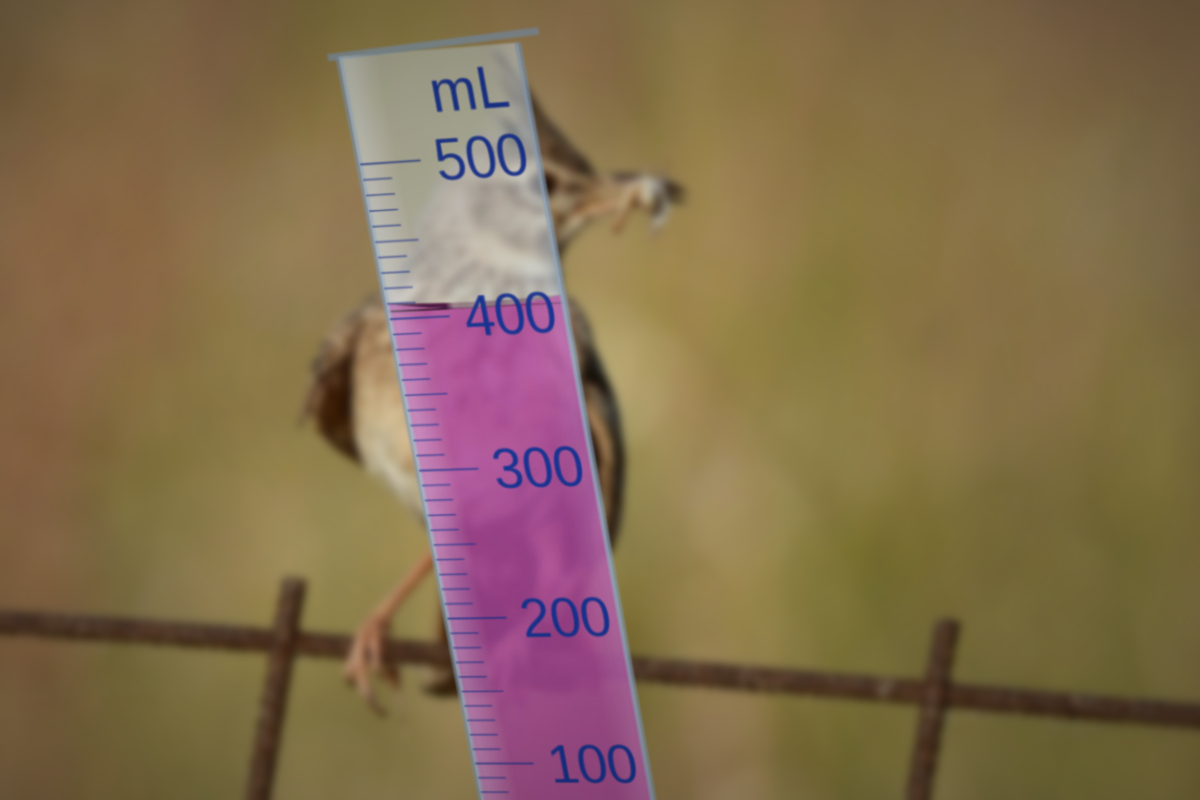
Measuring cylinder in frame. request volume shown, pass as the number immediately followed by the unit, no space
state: 405mL
